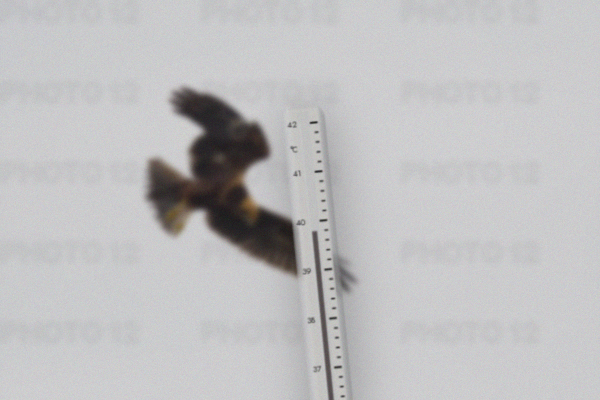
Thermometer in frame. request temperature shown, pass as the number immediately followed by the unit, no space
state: 39.8°C
